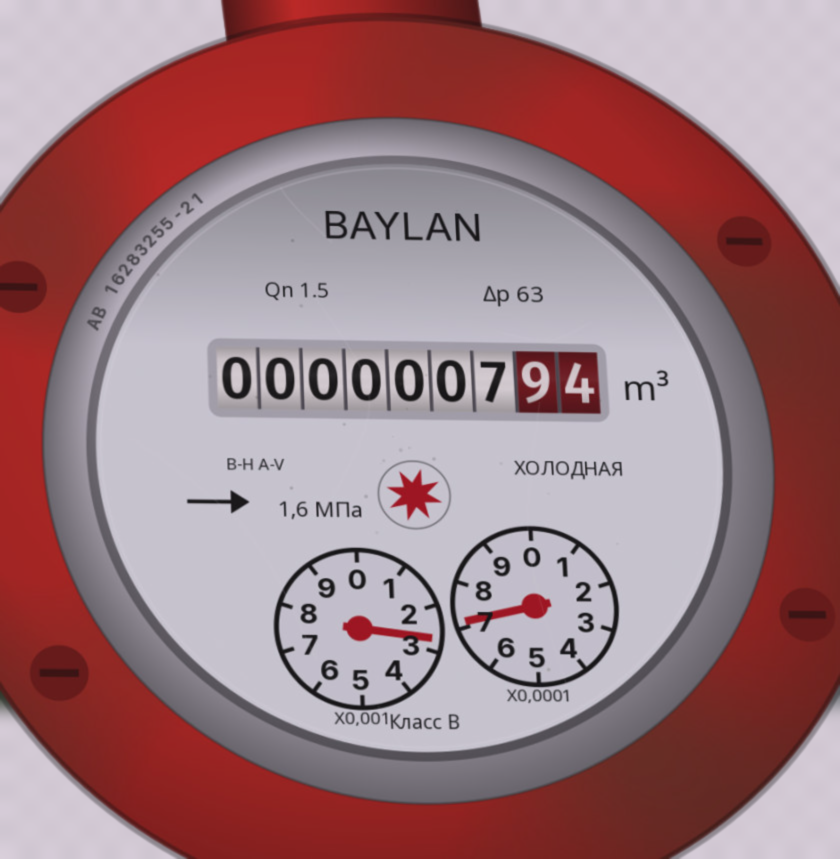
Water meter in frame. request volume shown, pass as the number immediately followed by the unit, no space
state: 7.9427m³
